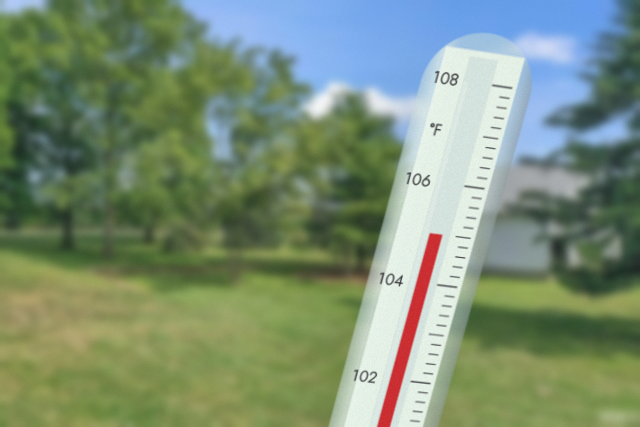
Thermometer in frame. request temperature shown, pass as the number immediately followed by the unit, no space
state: 105°F
